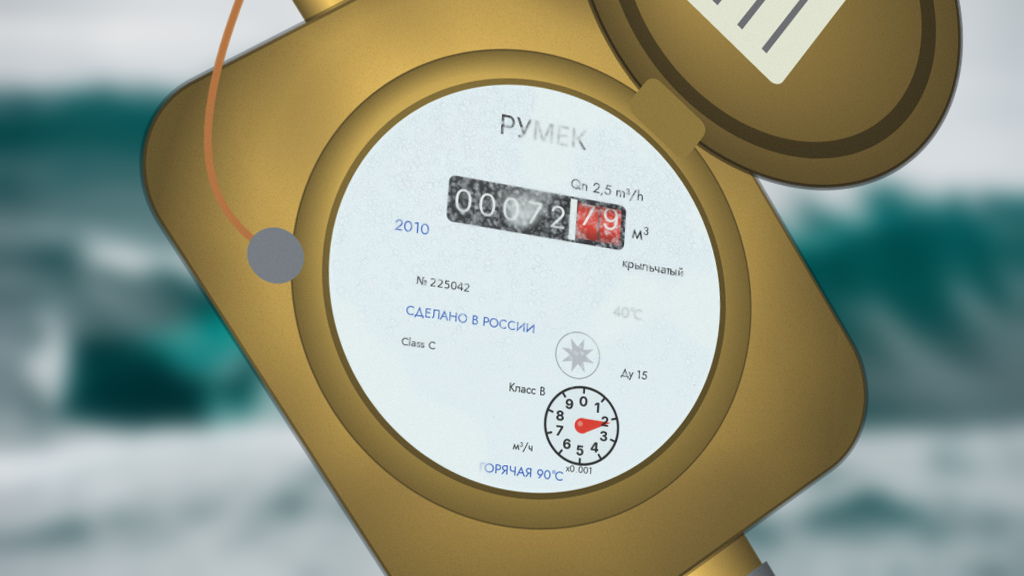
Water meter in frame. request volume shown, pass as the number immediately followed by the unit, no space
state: 72.792m³
